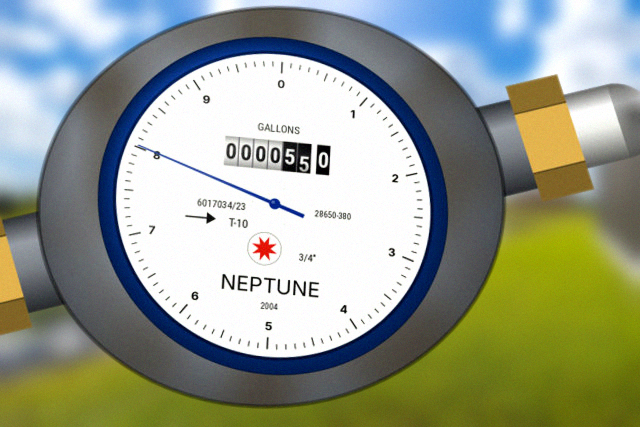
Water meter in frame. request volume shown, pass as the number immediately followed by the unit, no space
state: 548.0gal
